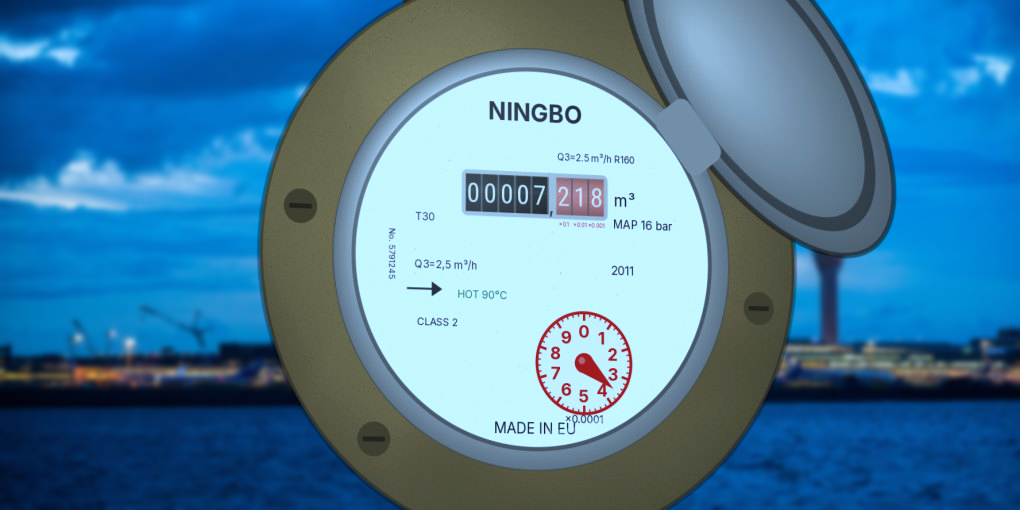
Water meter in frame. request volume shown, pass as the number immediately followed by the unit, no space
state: 7.2183m³
